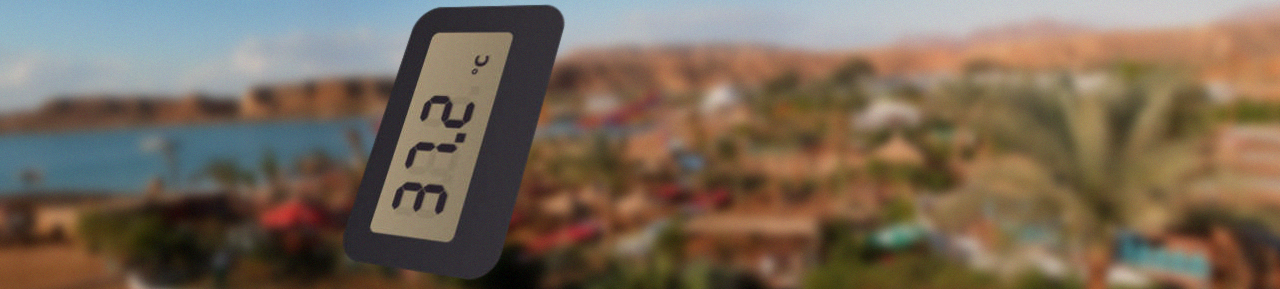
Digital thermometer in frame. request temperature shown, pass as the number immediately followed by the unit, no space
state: 37.2°C
